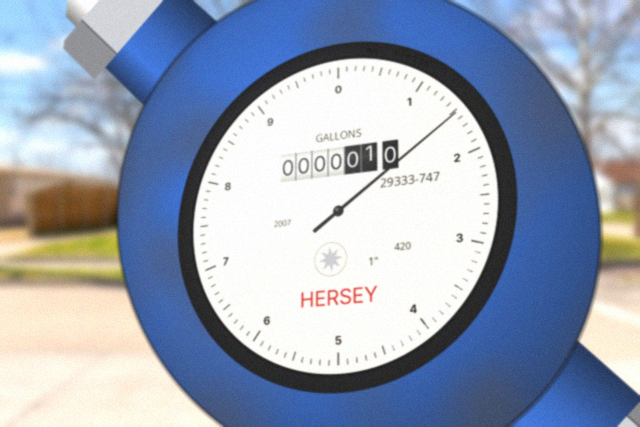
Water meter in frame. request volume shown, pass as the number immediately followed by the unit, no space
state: 11.5gal
